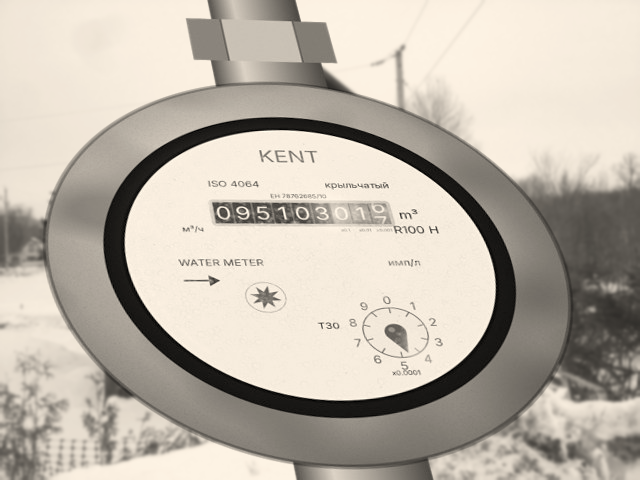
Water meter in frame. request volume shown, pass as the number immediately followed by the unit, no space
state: 95103.0164m³
